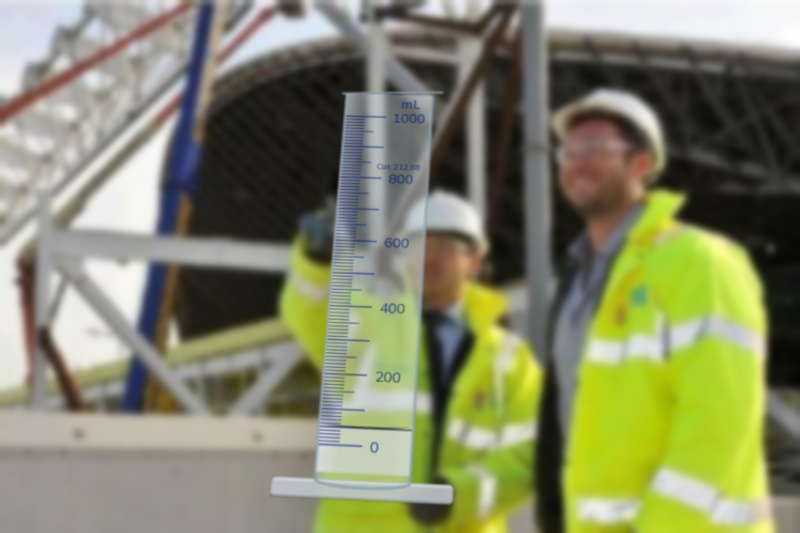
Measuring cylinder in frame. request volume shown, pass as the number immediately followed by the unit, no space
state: 50mL
